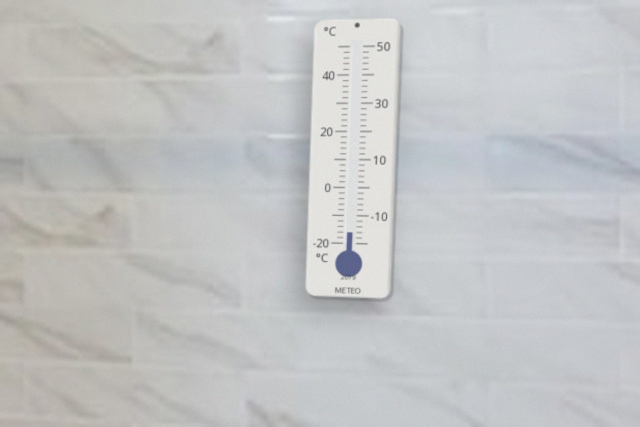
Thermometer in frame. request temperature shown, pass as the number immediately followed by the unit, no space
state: -16°C
